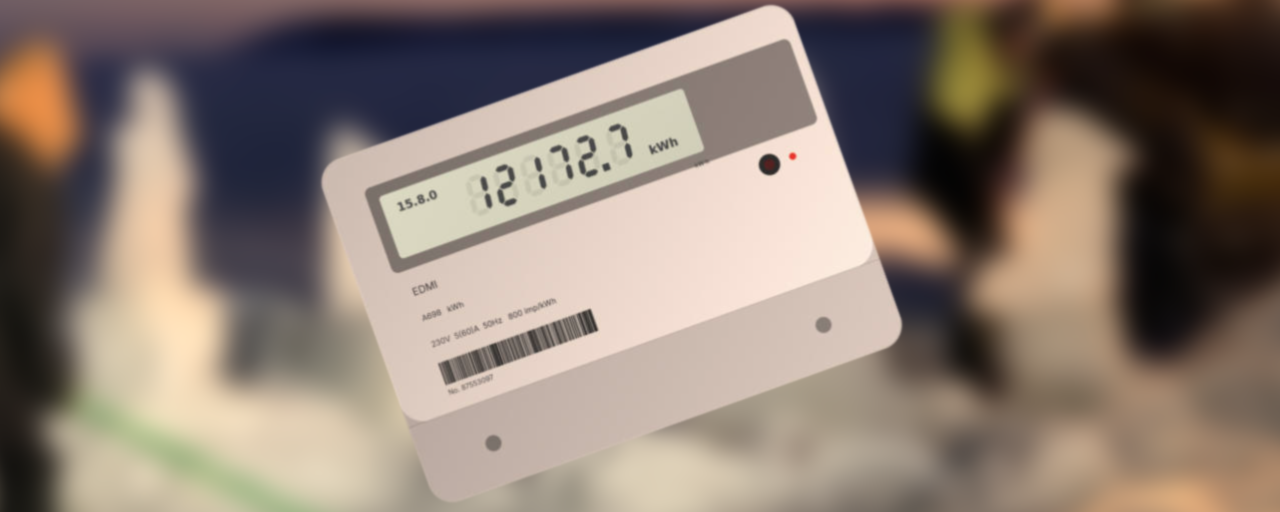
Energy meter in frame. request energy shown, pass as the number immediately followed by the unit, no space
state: 12172.7kWh
